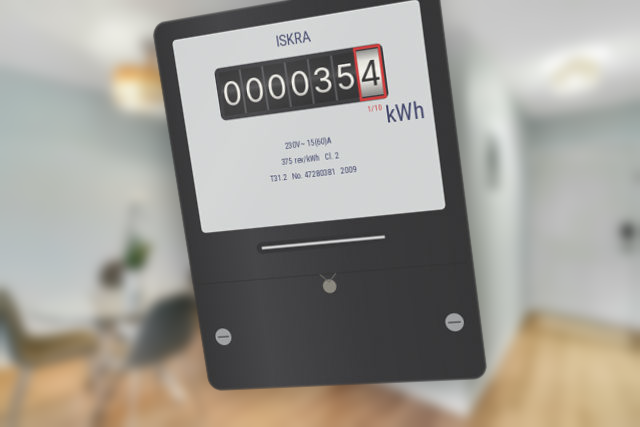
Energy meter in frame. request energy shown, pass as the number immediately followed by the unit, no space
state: 35.4kWh
